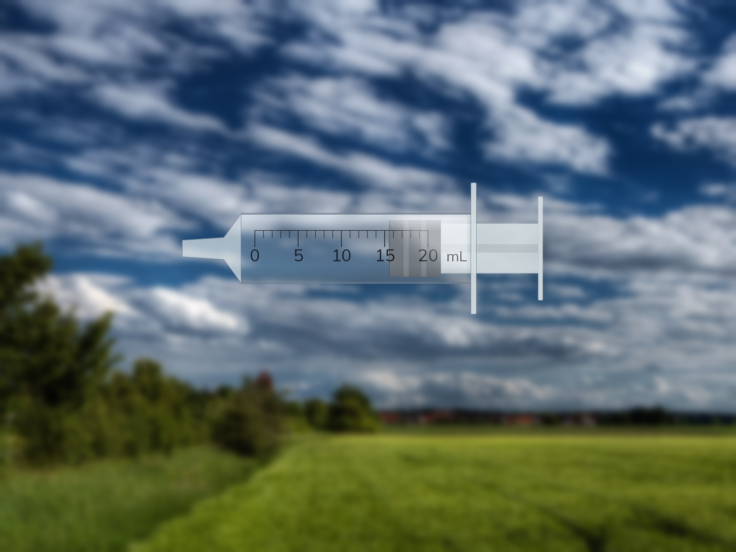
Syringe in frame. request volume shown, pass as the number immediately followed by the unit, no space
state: 15.5mL
